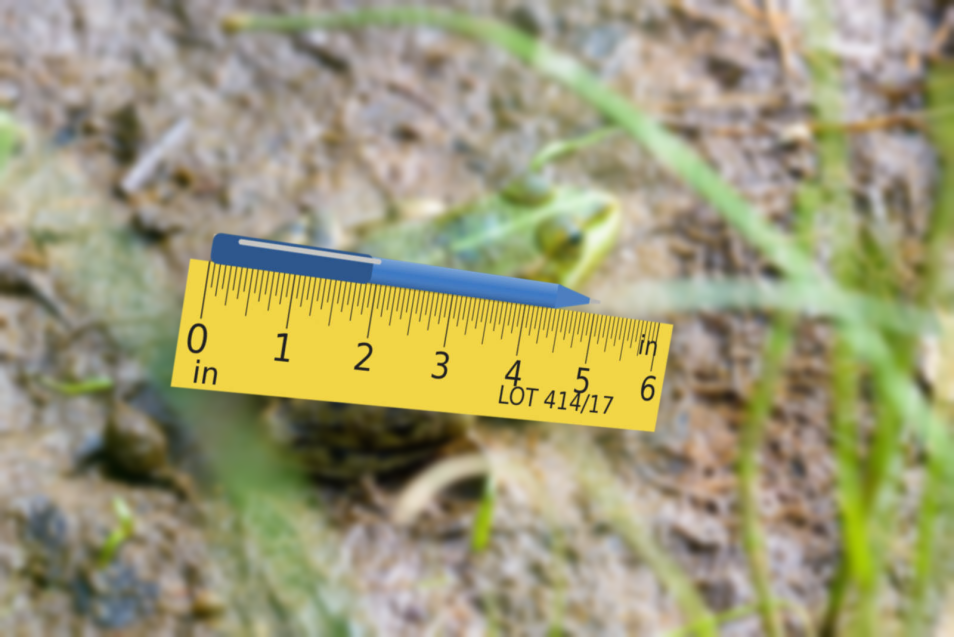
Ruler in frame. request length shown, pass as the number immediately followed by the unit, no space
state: 5.0625in
